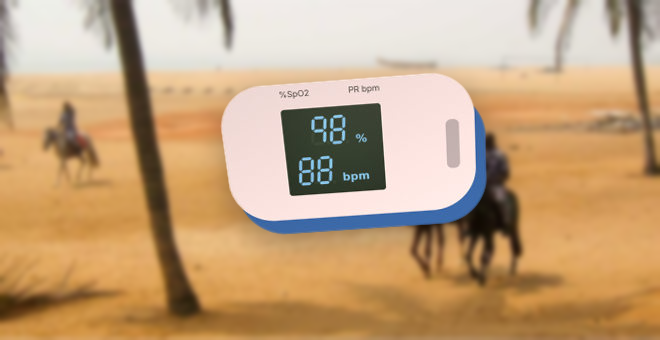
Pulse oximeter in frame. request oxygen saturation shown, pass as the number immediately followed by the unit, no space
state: 98%
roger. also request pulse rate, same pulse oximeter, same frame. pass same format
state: 88bpm
